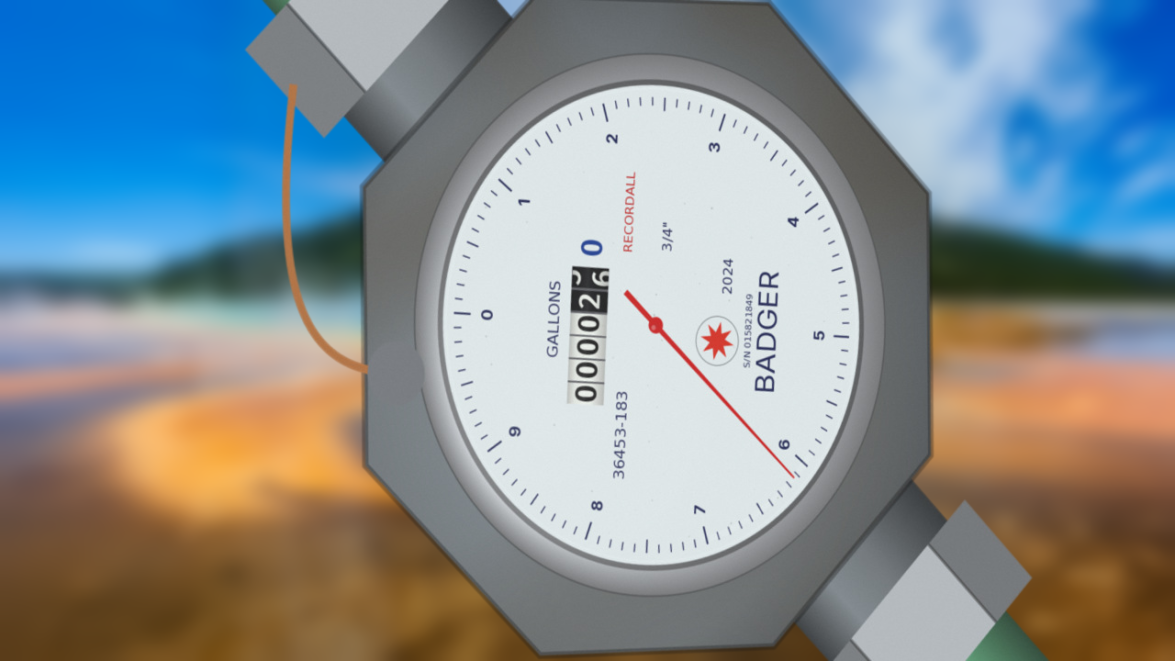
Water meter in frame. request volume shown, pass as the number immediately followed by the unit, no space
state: 256.1gal
